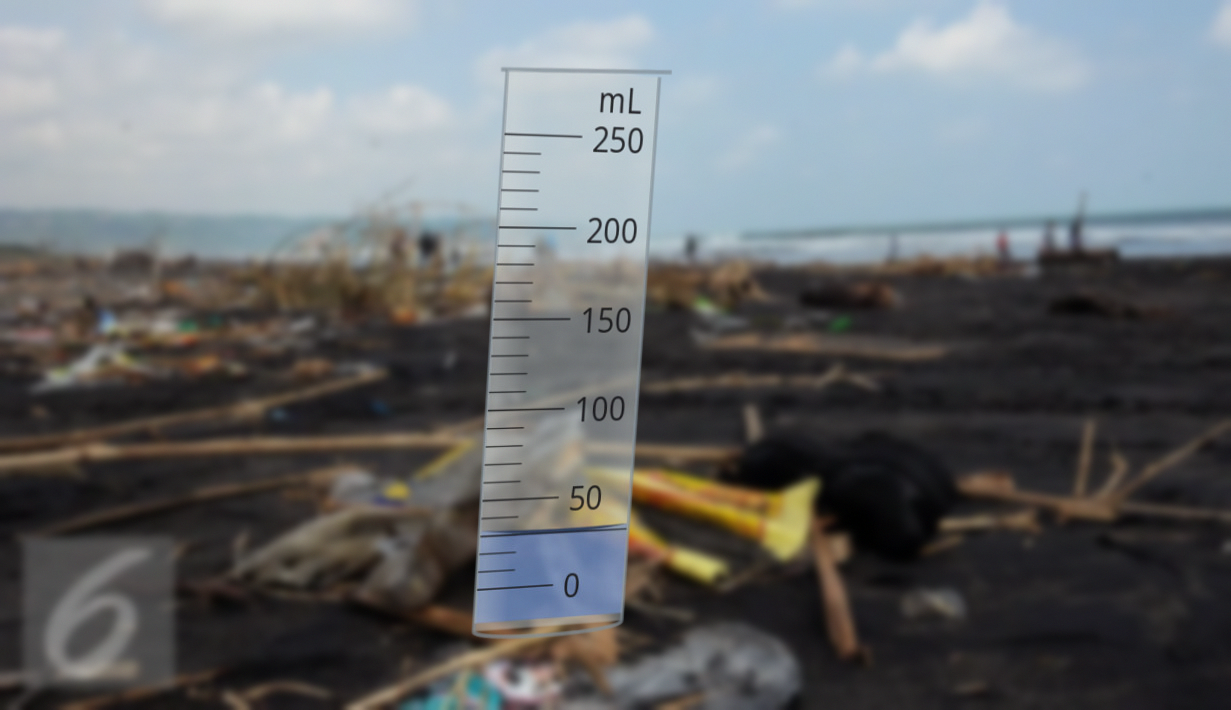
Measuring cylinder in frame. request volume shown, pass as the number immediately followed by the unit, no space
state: 30mL
